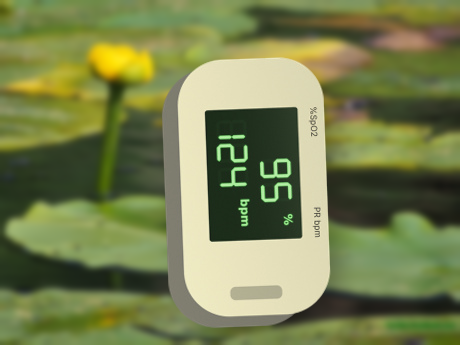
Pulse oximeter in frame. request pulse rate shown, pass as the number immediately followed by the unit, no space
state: 124bpm
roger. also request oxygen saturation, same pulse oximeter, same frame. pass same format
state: 95%
